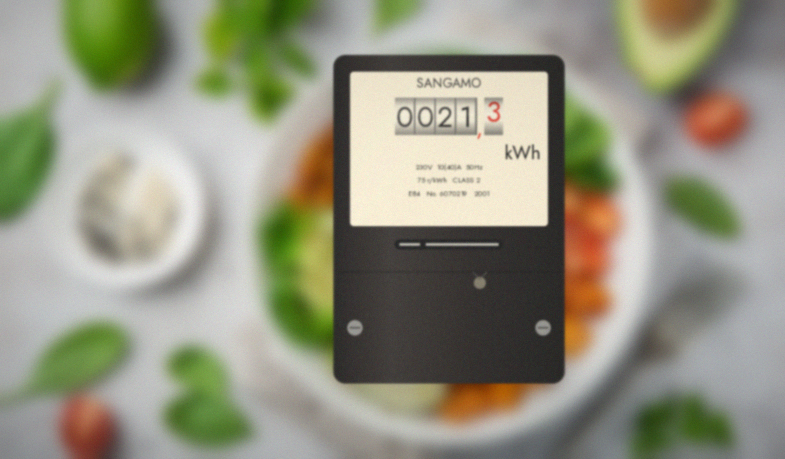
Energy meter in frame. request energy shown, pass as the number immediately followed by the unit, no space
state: 21.3kWh
